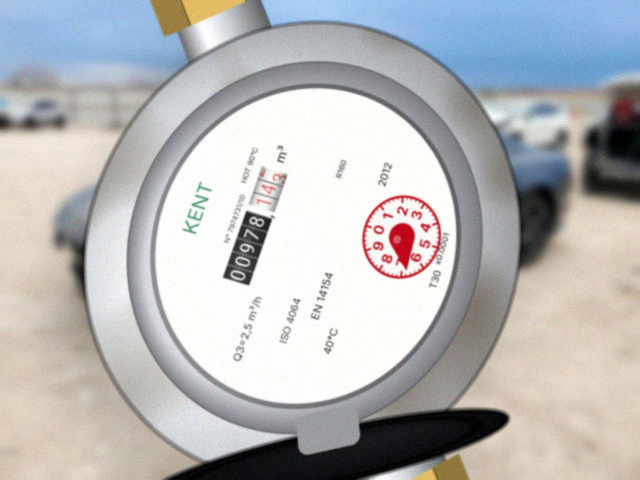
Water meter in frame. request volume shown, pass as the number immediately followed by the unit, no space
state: 978.1426m³
